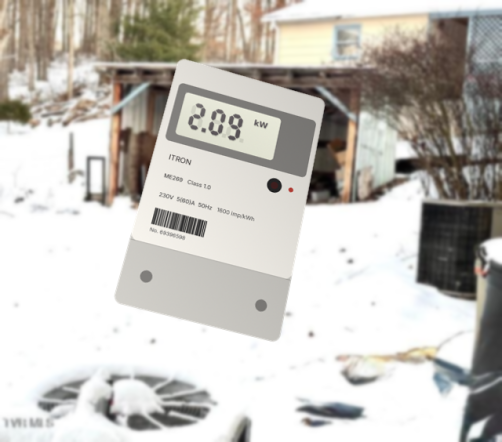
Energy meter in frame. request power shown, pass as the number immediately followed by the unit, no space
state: 2.09kW
